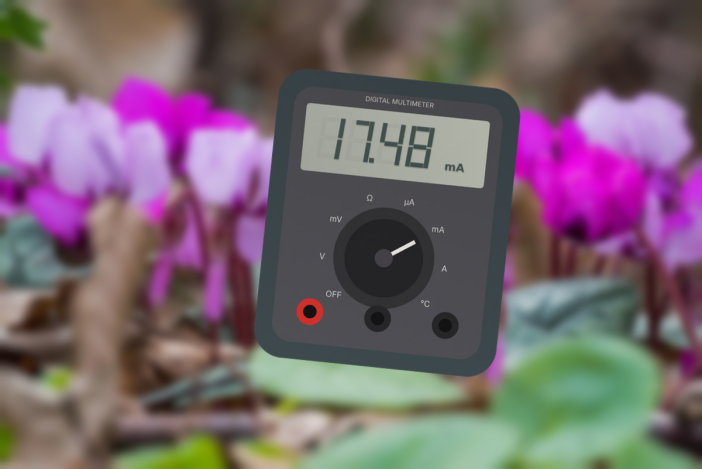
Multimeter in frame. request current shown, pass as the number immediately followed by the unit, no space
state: 17.48mA
